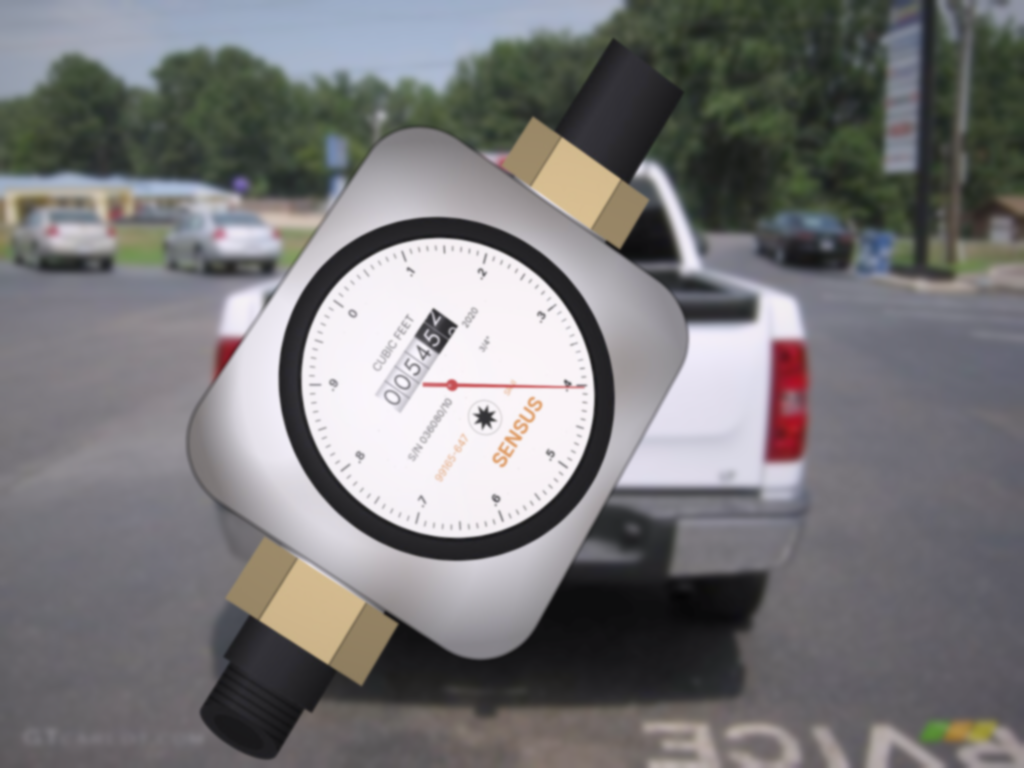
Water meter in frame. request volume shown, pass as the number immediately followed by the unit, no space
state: 5452.40ft³
